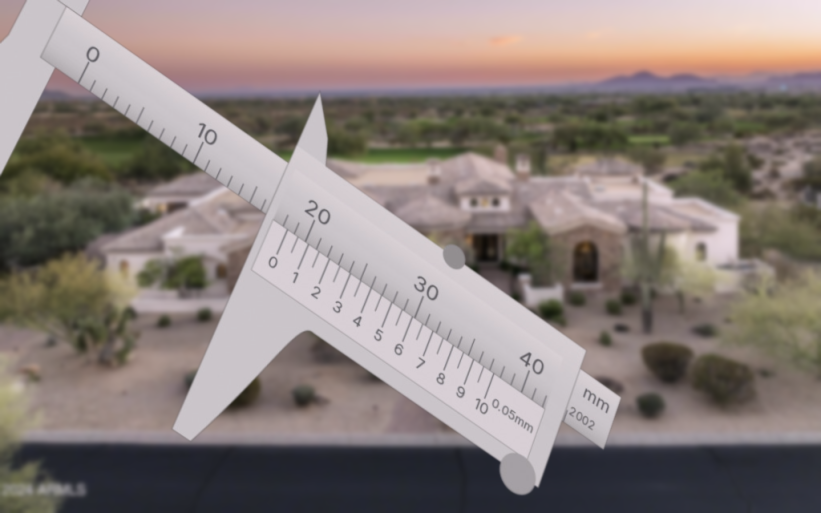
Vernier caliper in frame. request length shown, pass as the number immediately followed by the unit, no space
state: 18.4mm
